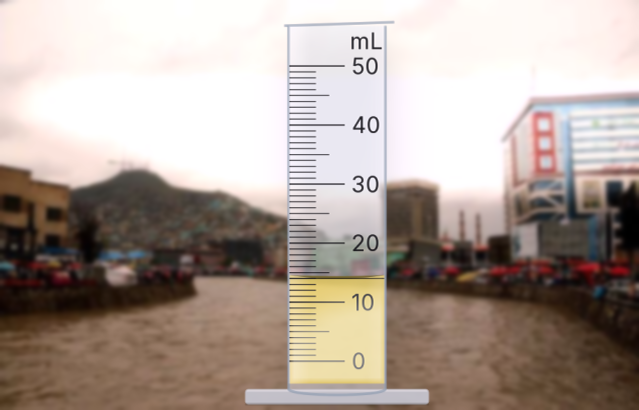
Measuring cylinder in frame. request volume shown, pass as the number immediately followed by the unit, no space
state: 14mL
